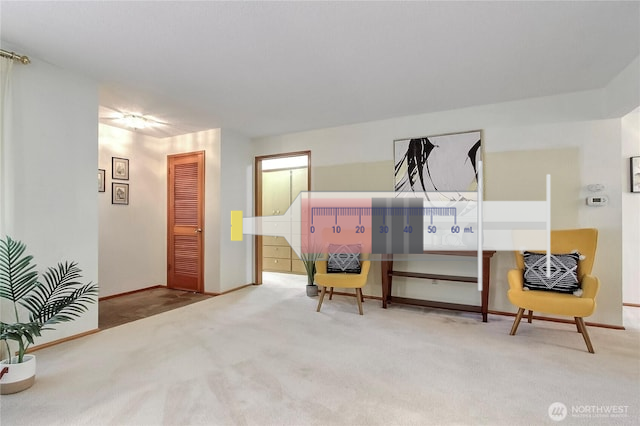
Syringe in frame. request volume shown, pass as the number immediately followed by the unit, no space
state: 25mL
